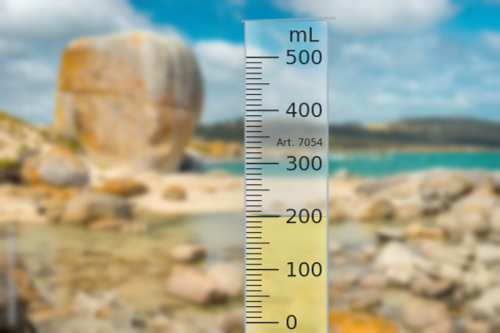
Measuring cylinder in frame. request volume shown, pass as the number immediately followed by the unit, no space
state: 200mL
